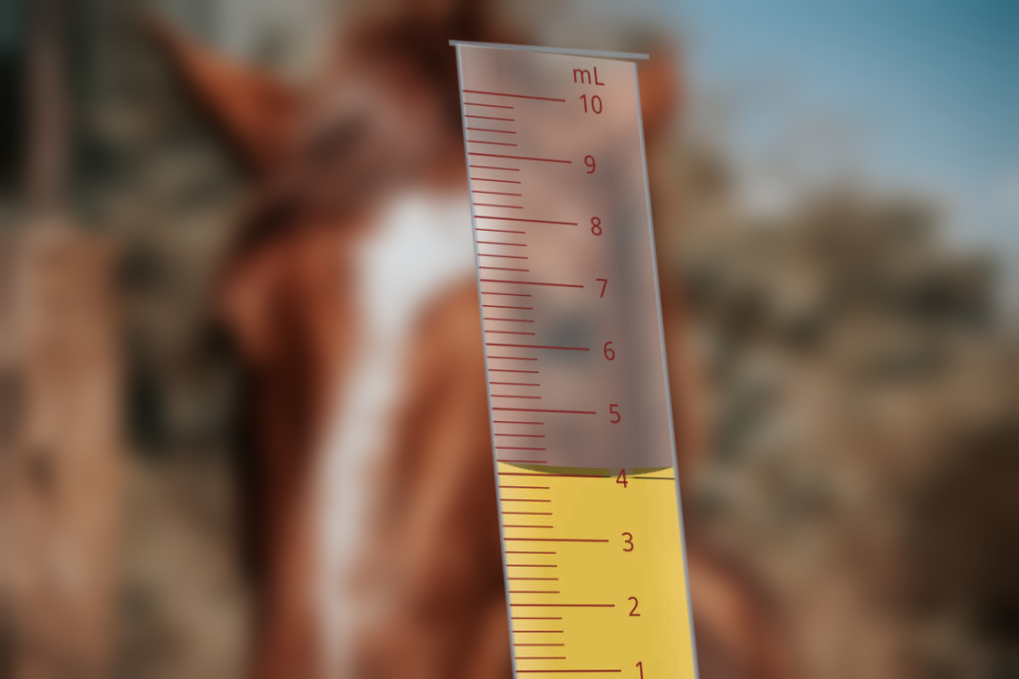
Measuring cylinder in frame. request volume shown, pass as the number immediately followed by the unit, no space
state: 4mL
